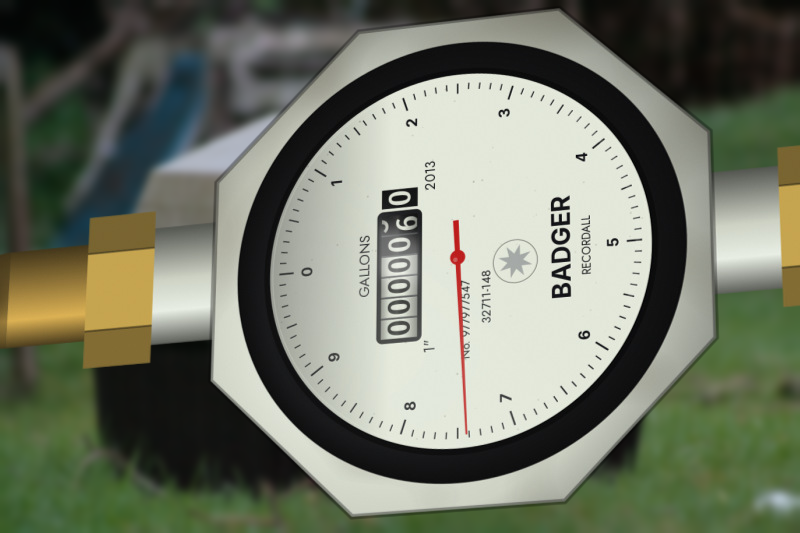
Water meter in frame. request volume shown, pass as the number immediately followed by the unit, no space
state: 57.4gal
